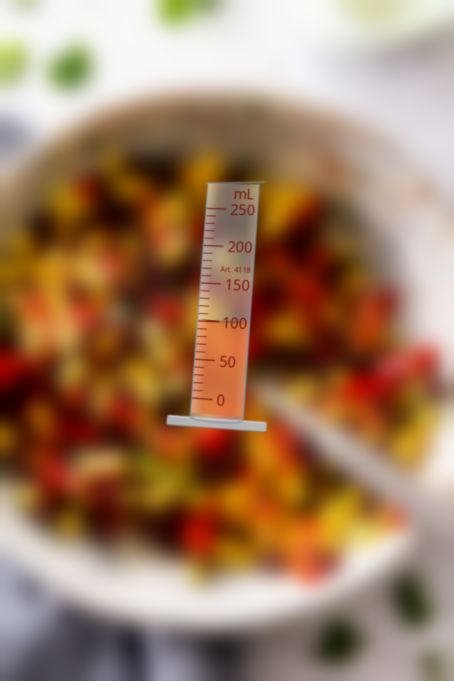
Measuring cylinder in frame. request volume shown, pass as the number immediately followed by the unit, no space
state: 100mL
